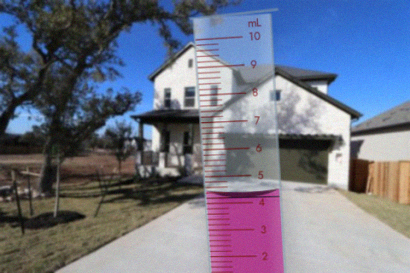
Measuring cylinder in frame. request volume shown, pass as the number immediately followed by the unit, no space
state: 4.2mL
